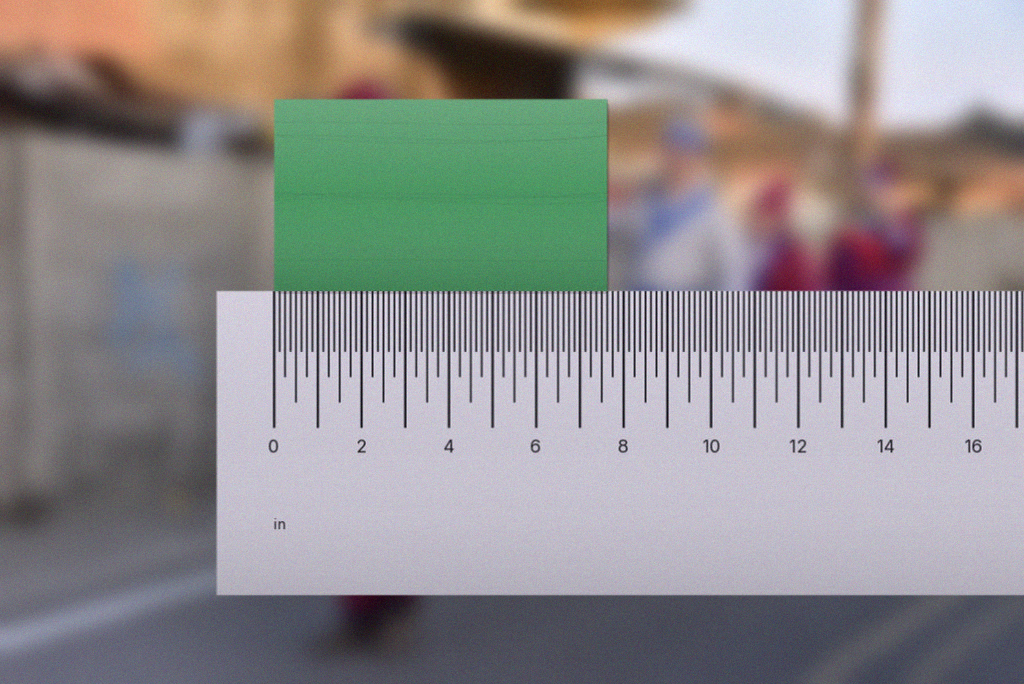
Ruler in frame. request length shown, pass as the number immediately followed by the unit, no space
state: 7.625in
